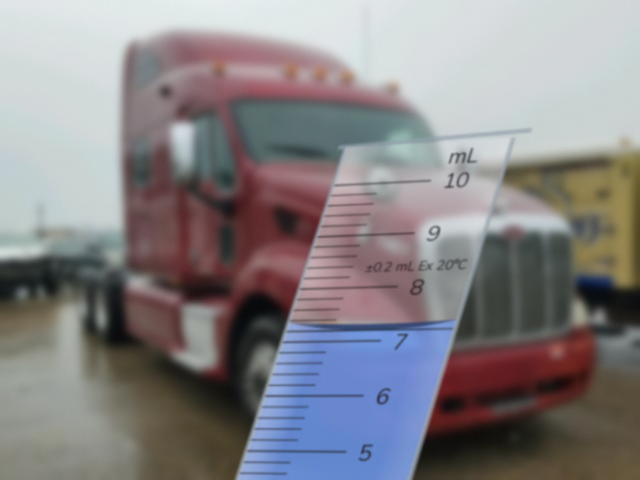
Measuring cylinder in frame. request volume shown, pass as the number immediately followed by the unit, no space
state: 7.2mL
